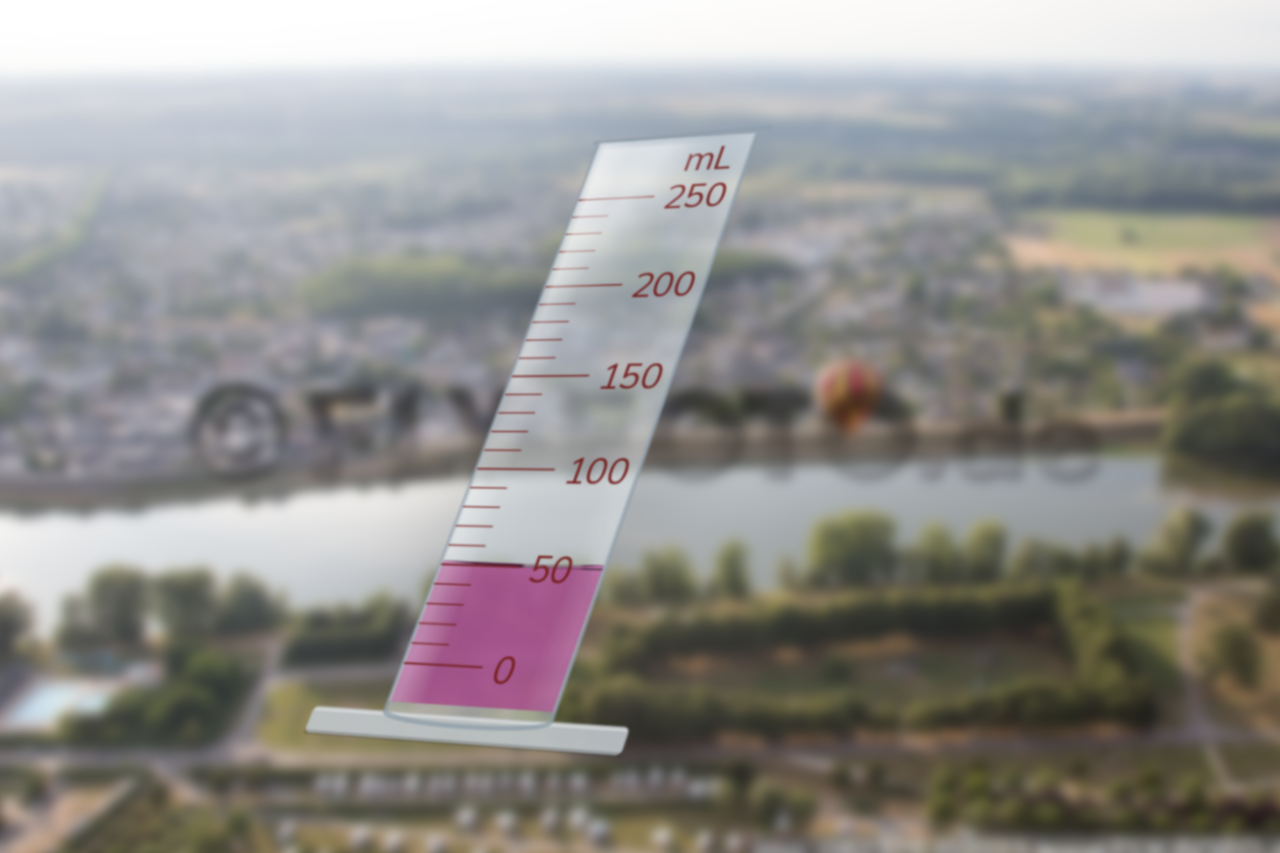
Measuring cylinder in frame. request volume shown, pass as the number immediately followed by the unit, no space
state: 50mL
